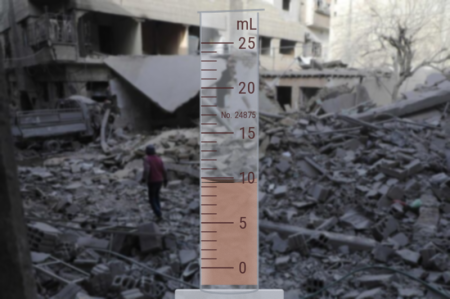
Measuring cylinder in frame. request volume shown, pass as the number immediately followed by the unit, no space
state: 9.5mL
